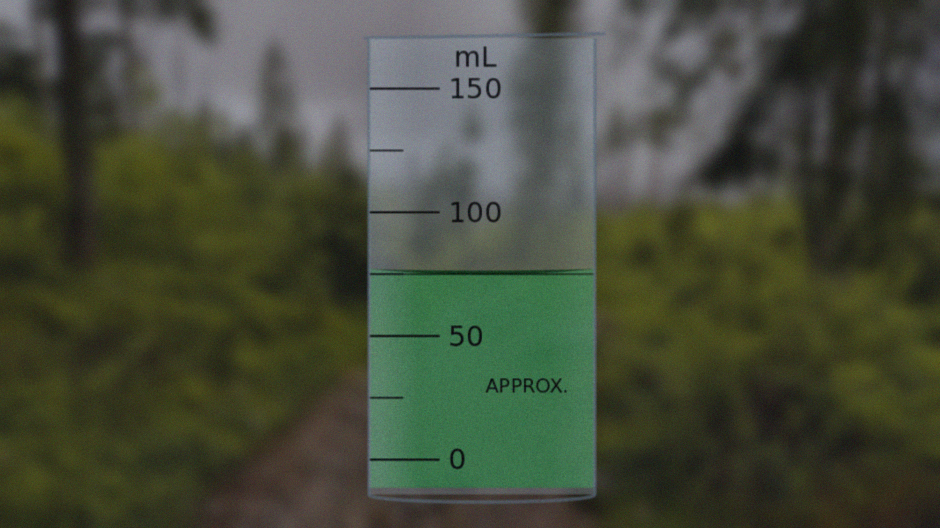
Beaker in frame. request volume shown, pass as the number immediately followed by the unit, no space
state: 75mL
